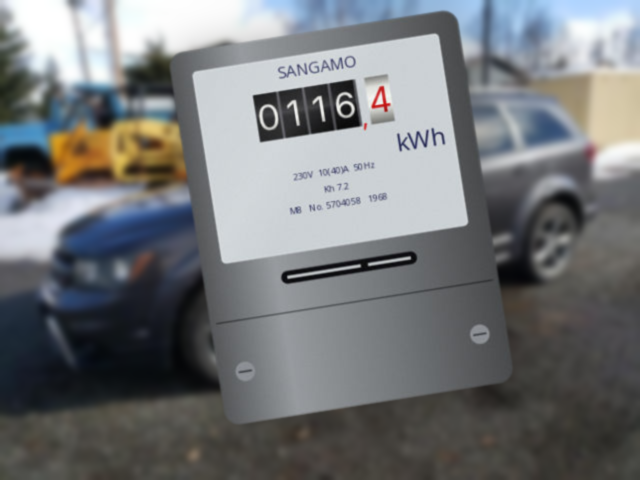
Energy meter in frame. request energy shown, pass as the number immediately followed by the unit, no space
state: 116.4kWh
